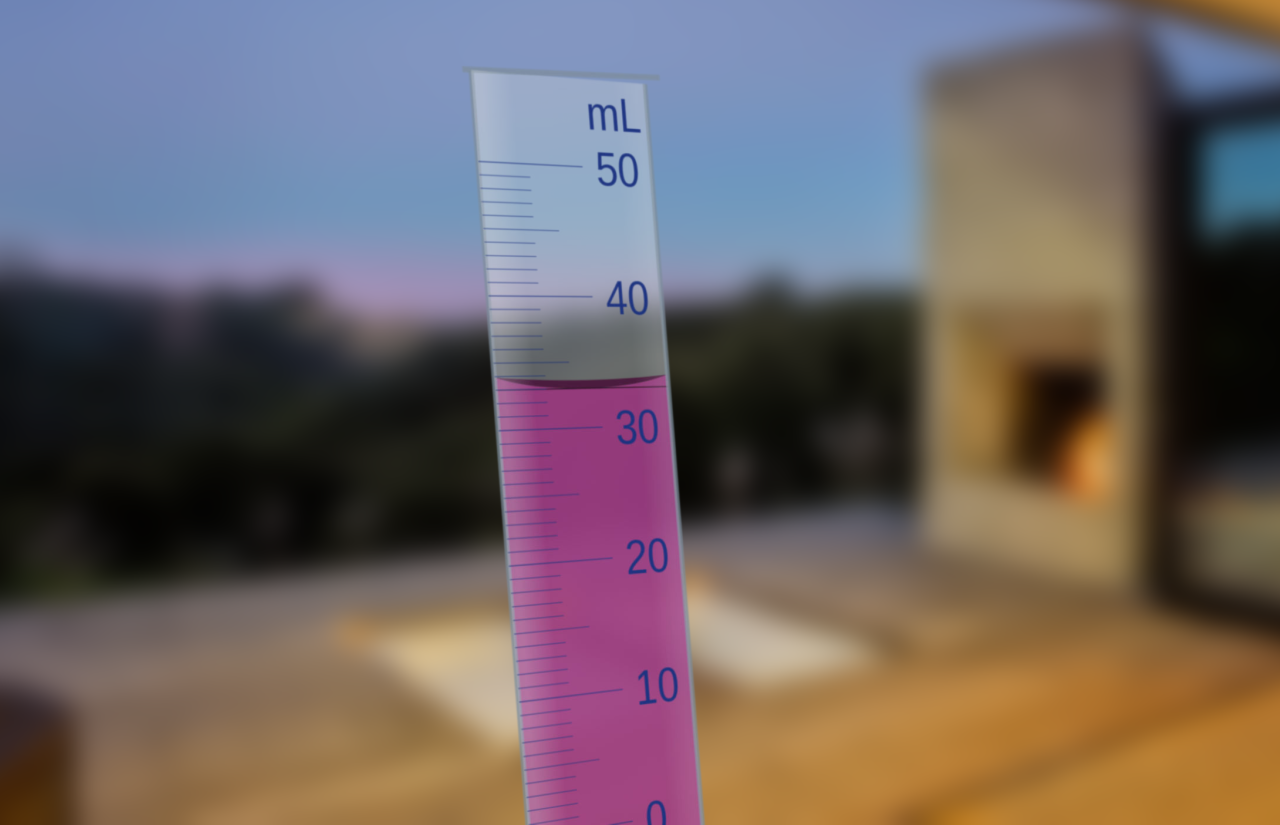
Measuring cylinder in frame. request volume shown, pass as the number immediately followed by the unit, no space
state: 33mL
